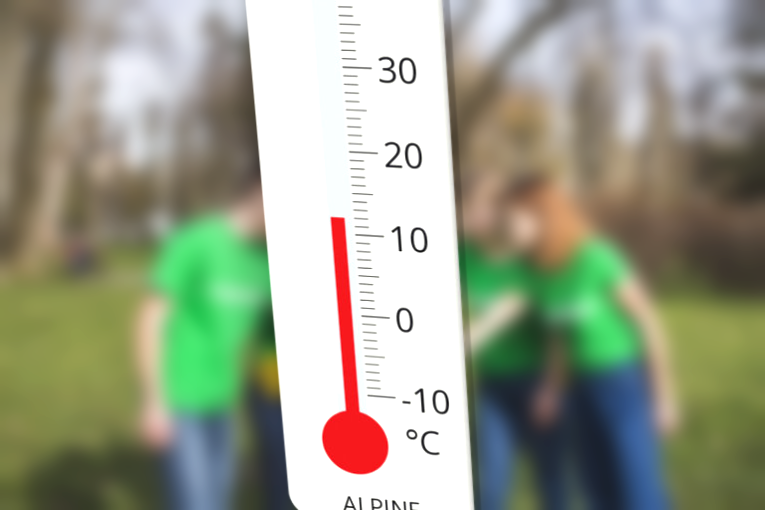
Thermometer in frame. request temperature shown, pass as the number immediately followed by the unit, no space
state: 12°C
